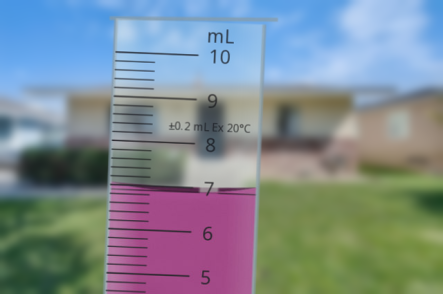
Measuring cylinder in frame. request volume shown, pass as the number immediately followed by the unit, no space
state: 6.9mL
